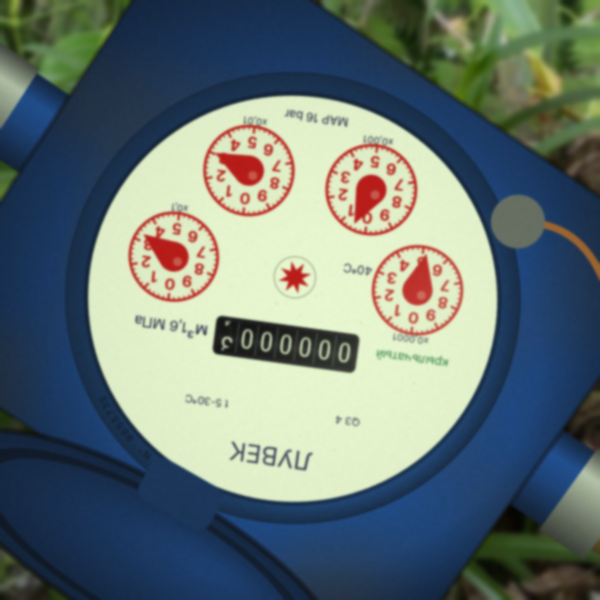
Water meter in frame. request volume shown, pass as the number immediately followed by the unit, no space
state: 3.3305m³
